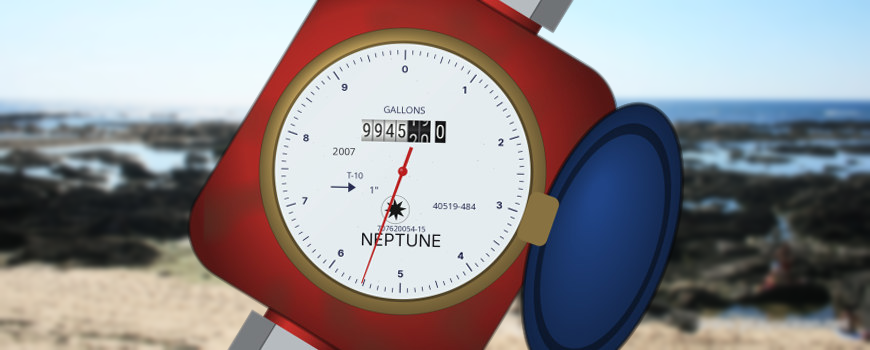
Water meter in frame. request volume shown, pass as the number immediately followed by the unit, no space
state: 9945195.5gal
